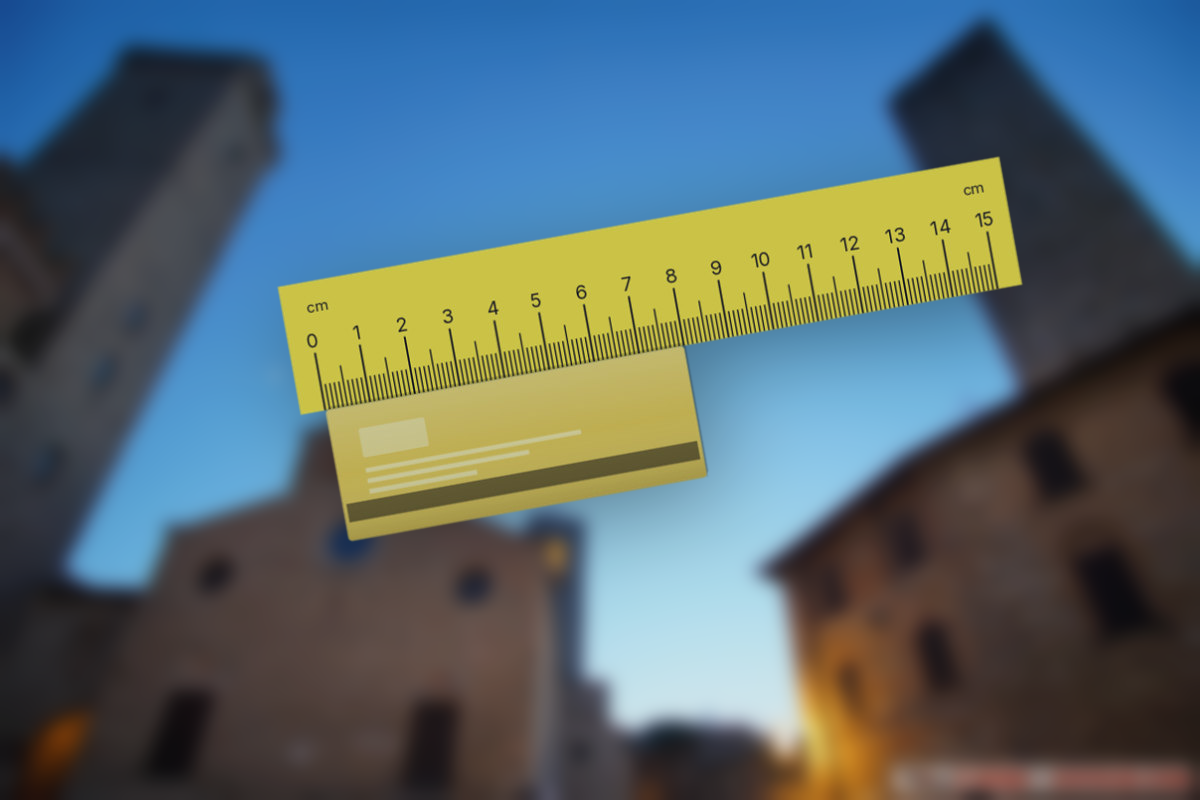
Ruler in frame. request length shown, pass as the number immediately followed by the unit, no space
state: 8cm
